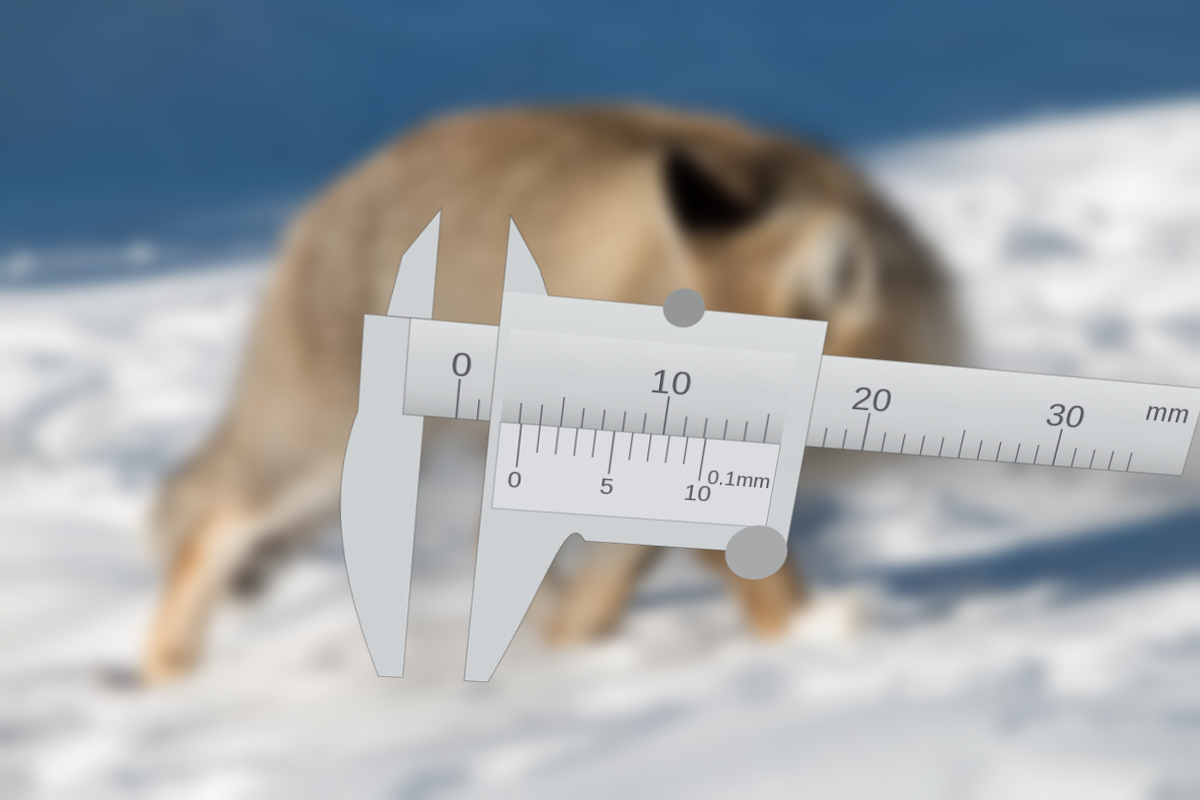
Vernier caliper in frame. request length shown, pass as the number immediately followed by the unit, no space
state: 3.1mm
